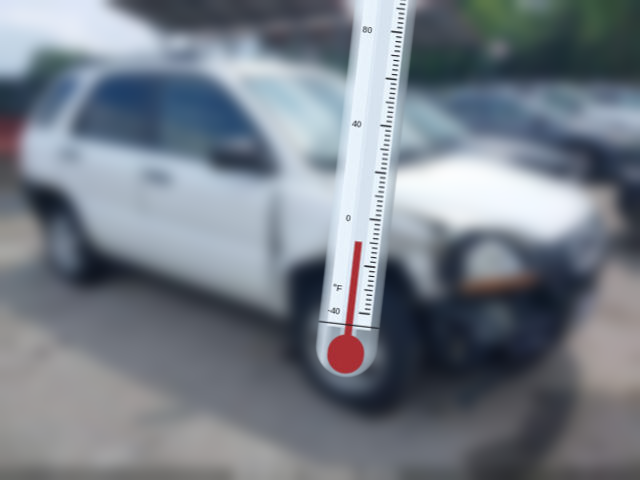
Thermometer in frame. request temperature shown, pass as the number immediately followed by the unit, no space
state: -10°F
